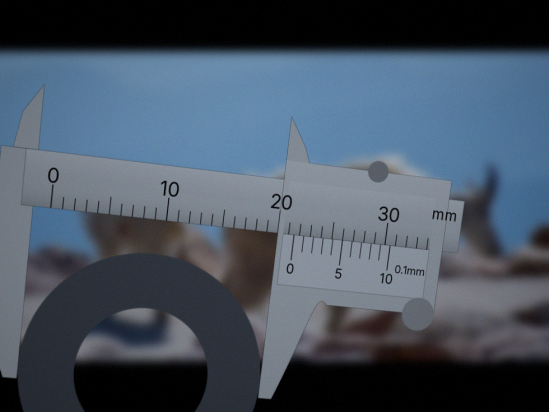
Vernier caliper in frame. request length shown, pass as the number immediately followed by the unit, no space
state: 21.5mm
